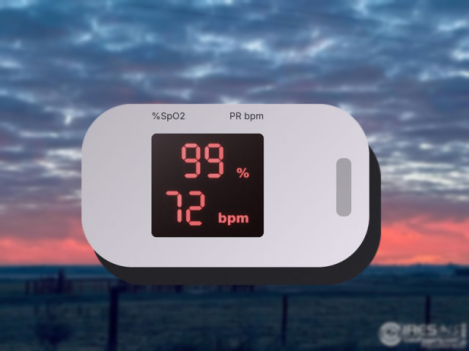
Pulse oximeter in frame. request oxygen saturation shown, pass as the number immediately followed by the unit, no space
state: 99%
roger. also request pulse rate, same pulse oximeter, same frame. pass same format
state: 72bpm
